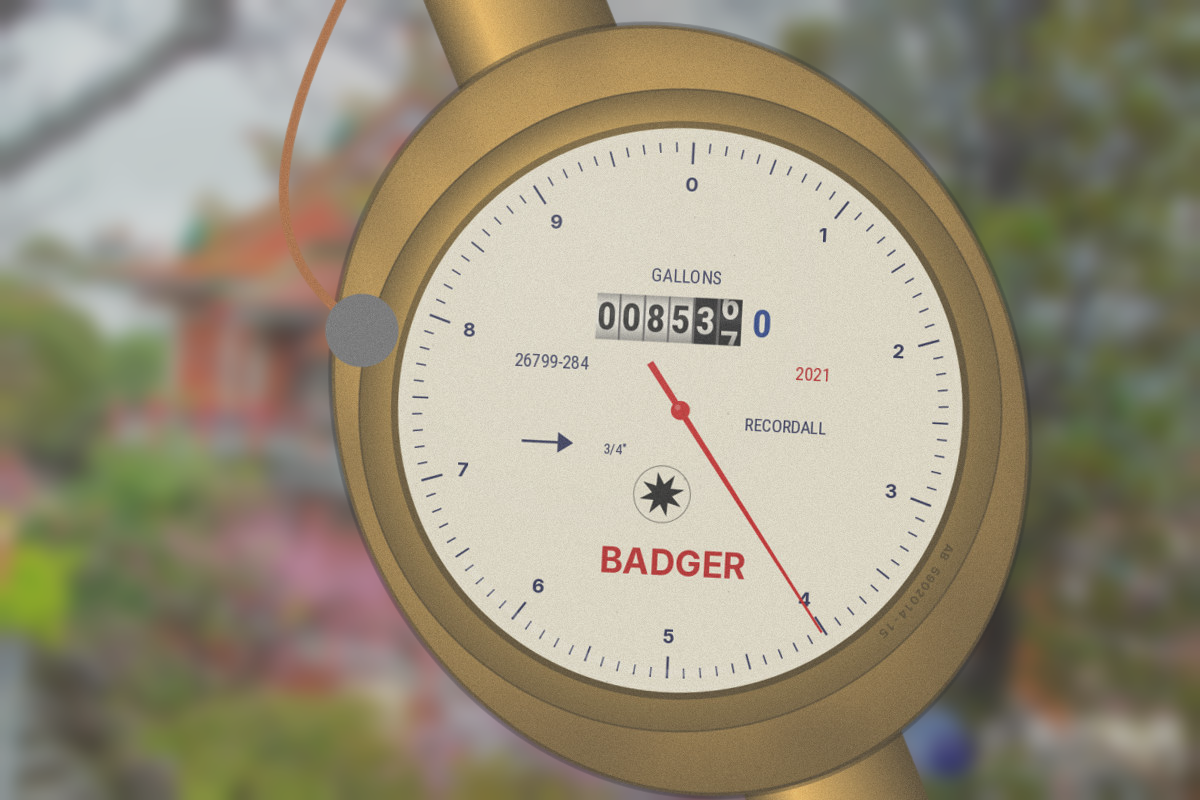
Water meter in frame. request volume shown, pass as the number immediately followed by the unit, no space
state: 85364.0gal
